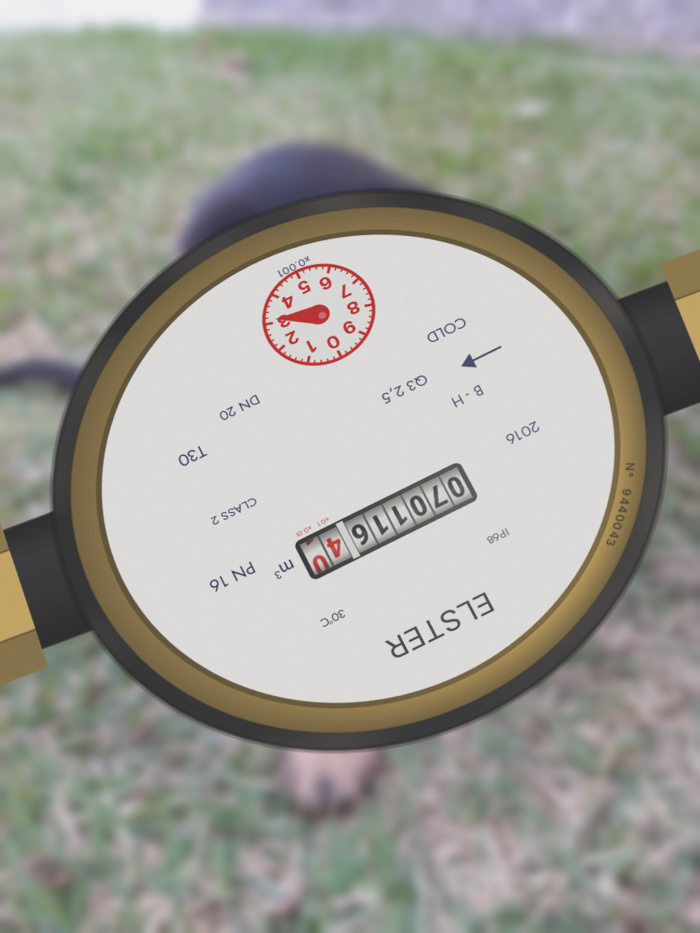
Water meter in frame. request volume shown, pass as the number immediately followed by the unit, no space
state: 70116.403m³
